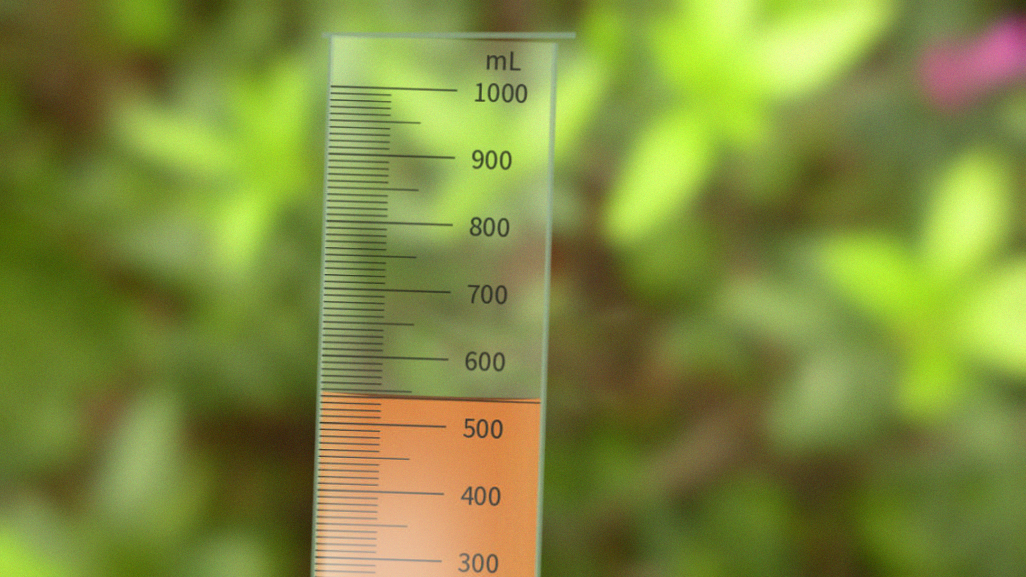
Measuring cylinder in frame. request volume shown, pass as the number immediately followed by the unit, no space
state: 540mL
